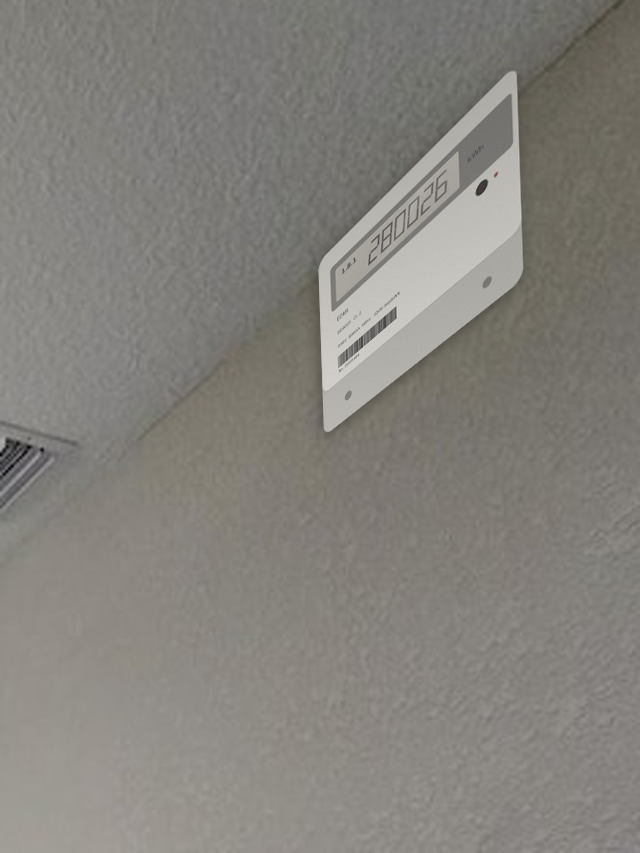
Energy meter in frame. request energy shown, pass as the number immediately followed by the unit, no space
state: 280026kWh
